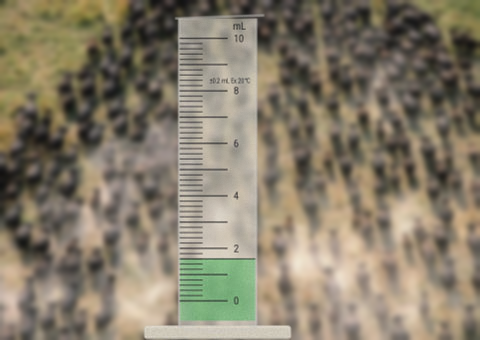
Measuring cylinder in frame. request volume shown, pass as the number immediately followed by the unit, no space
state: 1.6mL
